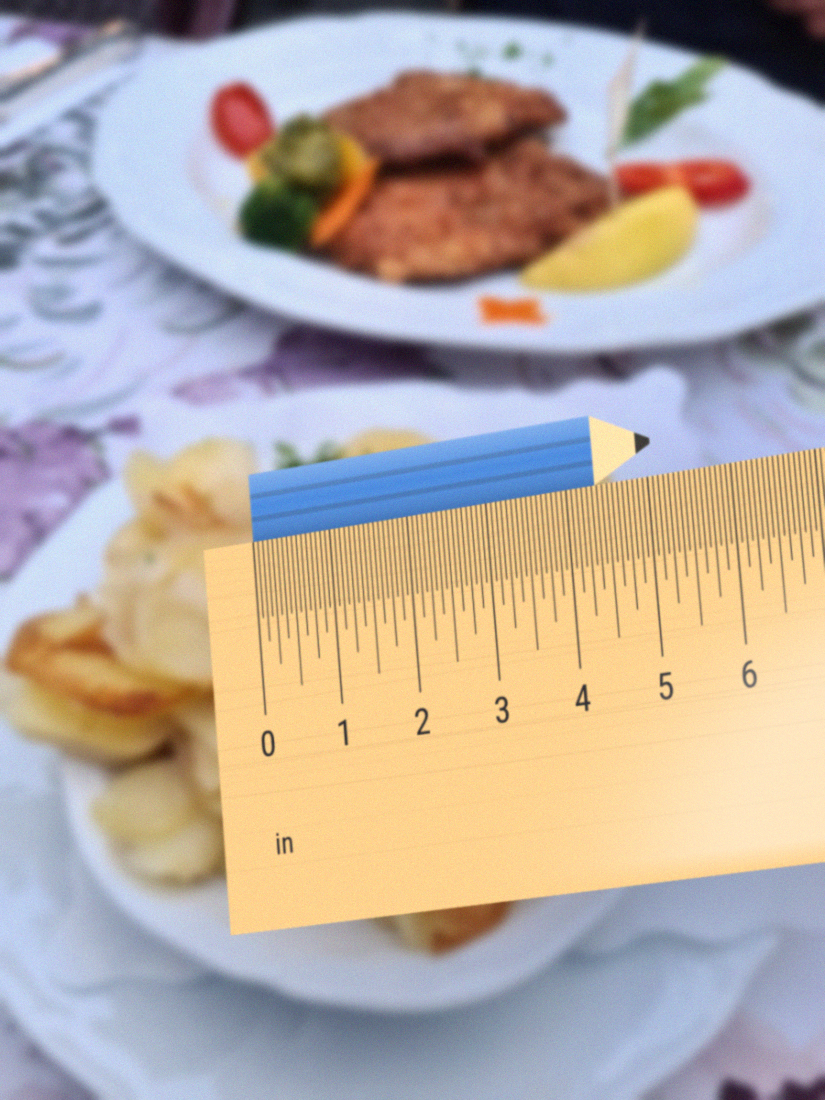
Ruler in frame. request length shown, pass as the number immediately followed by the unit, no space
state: 5.0625in
